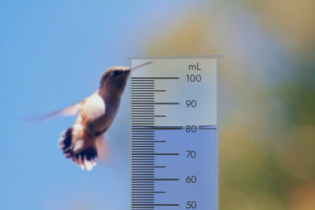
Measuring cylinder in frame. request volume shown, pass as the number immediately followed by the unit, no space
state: 80mL
